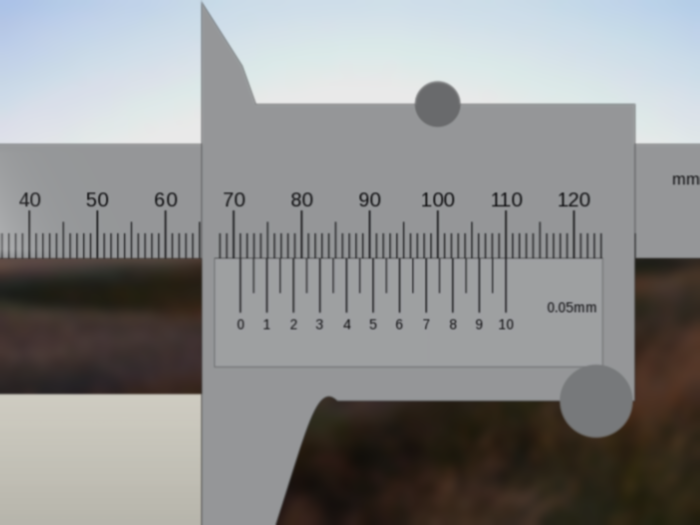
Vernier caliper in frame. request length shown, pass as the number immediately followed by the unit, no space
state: 71.0mm
